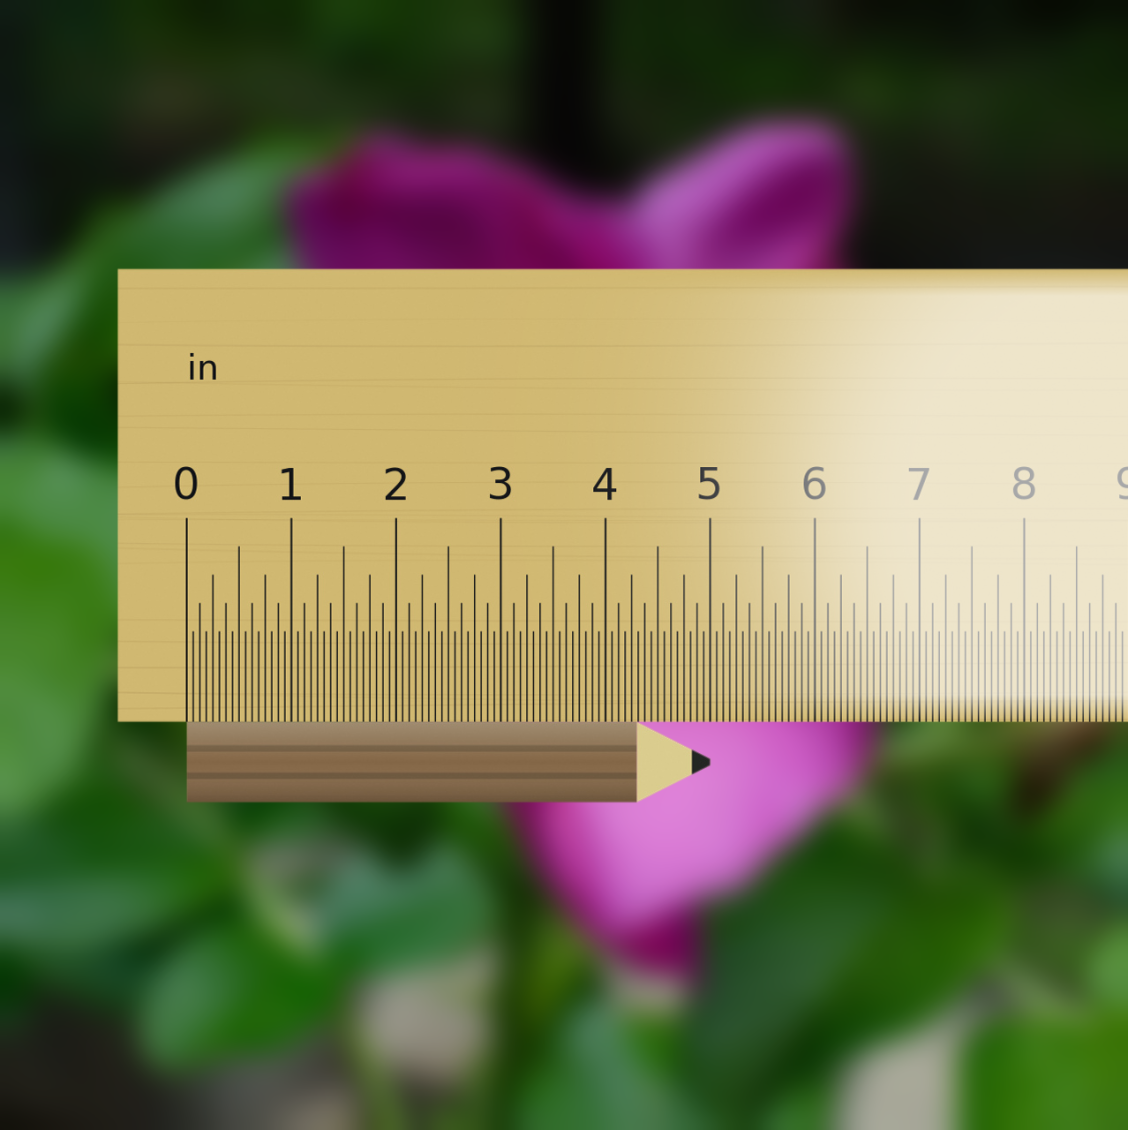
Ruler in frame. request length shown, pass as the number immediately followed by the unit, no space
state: 5in
